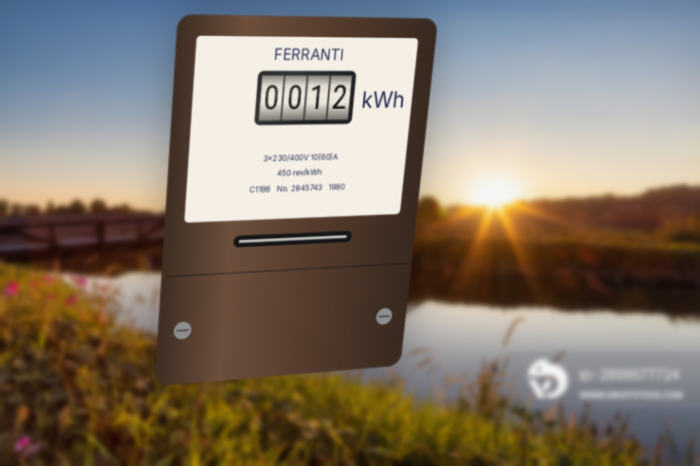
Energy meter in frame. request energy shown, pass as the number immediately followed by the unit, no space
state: 12kWh
